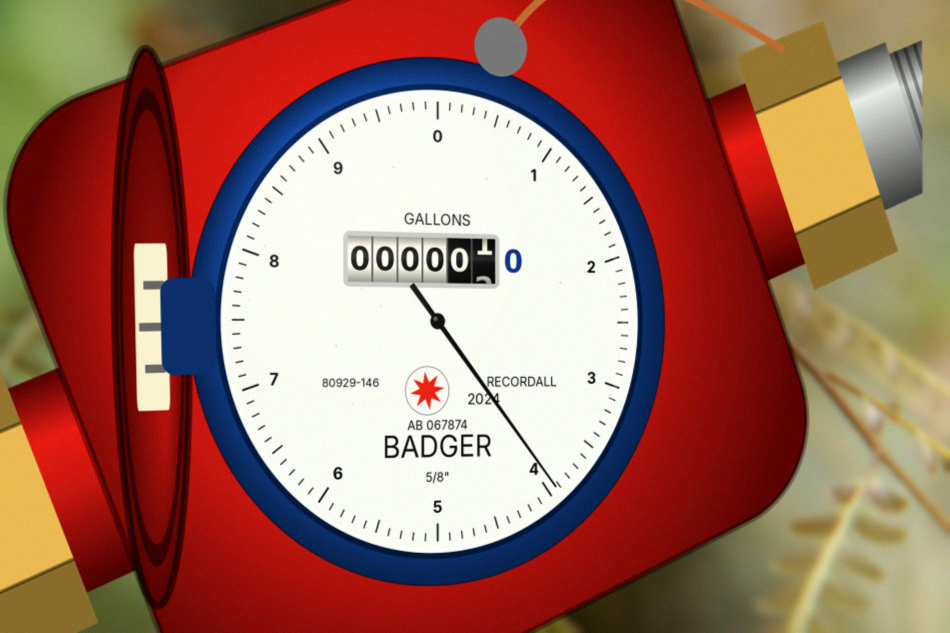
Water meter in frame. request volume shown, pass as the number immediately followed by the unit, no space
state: 13.9gal
